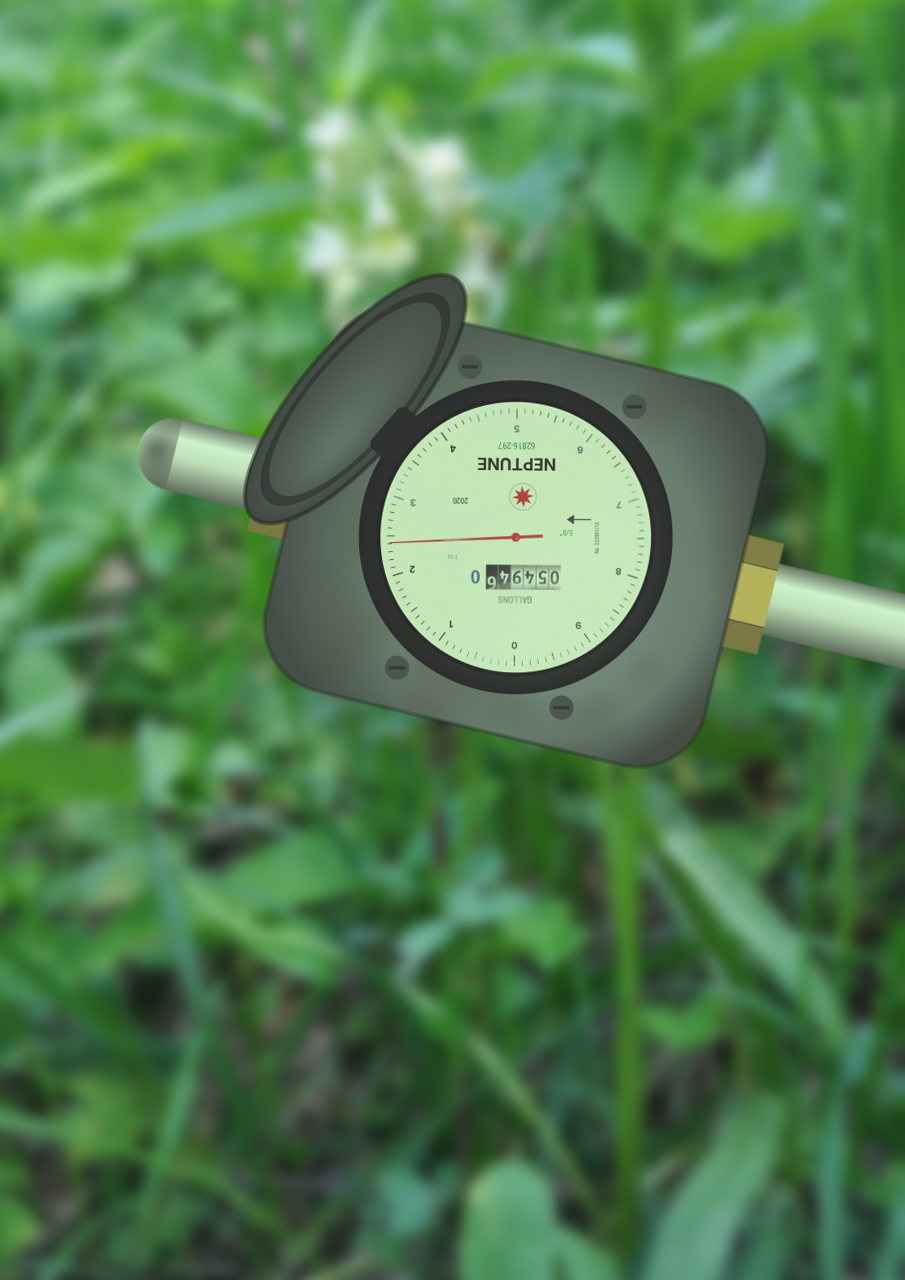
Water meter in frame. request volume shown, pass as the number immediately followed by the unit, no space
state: 549462.4gal
